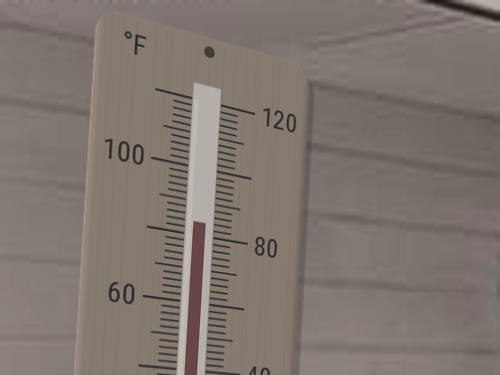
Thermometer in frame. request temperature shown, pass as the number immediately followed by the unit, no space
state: 84°F
